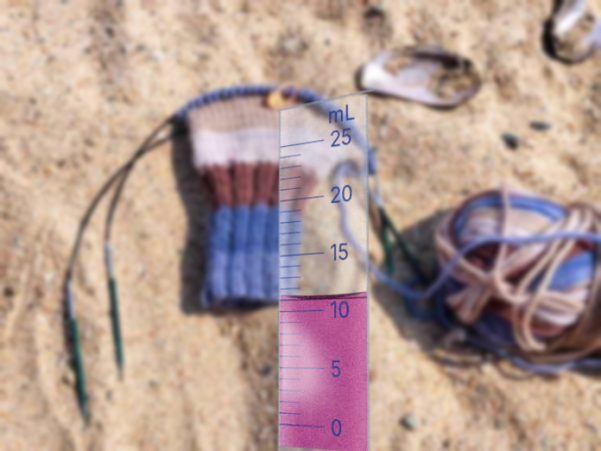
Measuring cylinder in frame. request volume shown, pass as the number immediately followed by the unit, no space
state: 11mL
